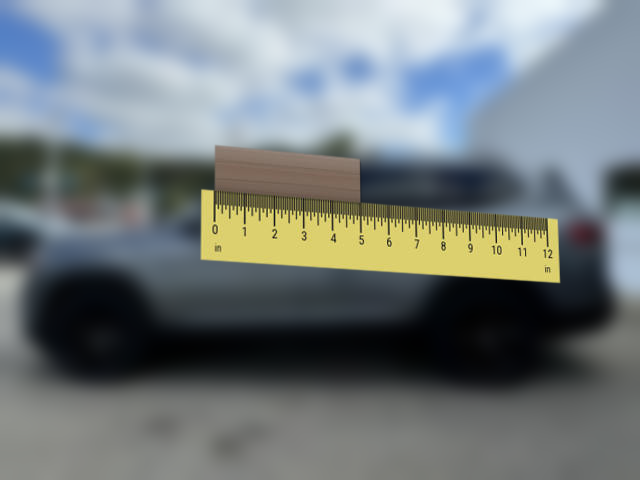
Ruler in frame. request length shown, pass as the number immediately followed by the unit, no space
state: 5in
